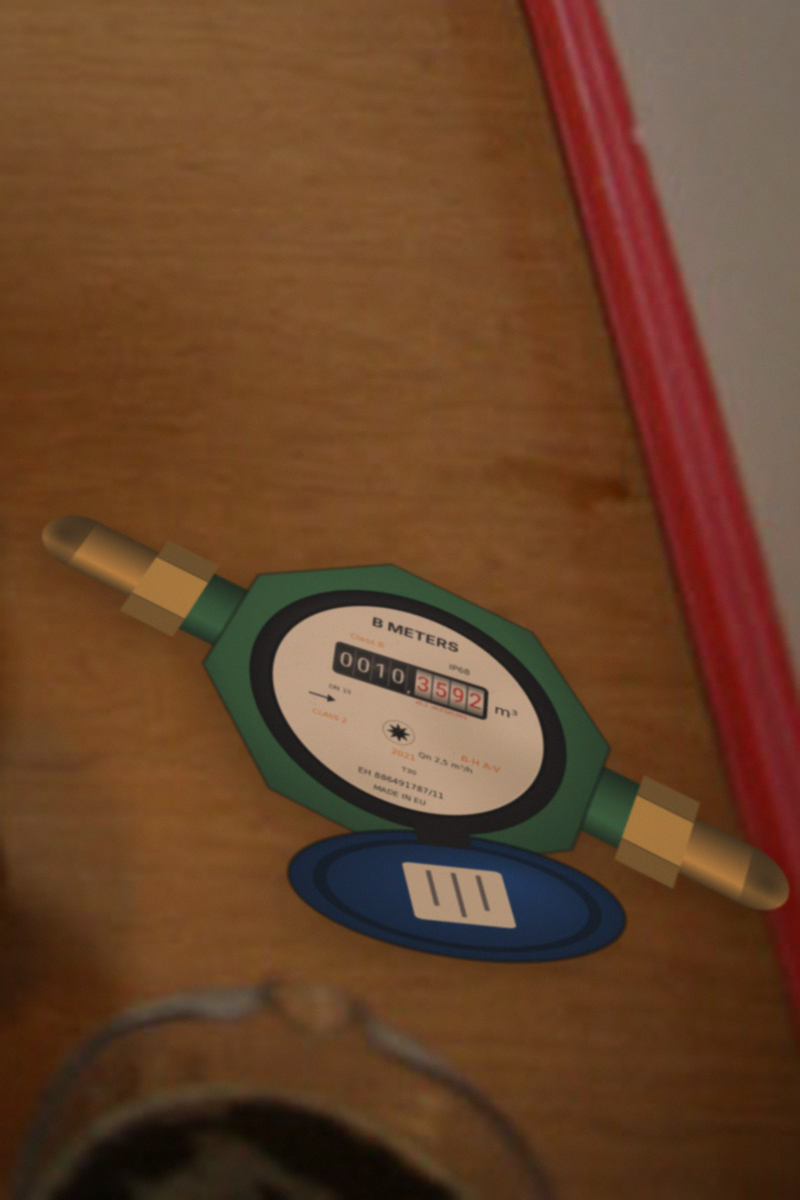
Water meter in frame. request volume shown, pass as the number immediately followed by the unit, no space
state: 10.3592m³
